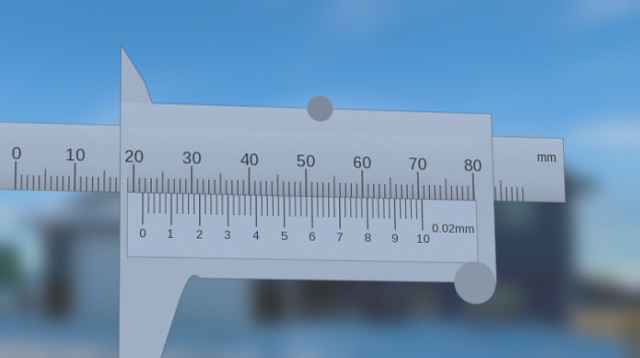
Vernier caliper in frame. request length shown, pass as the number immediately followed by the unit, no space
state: 21.6mm
